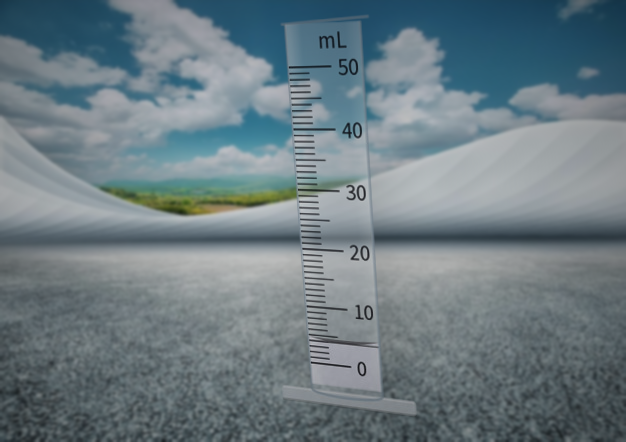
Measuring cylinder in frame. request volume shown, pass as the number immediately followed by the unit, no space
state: 4mL
